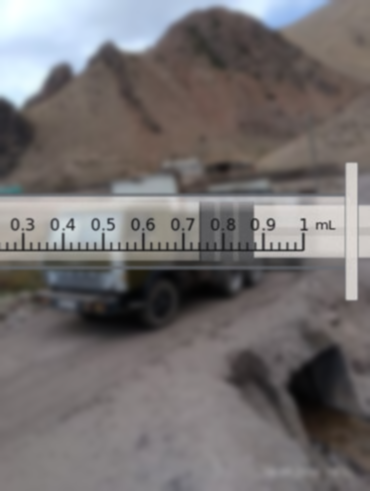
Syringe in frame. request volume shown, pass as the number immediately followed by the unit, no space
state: 0.74mL
